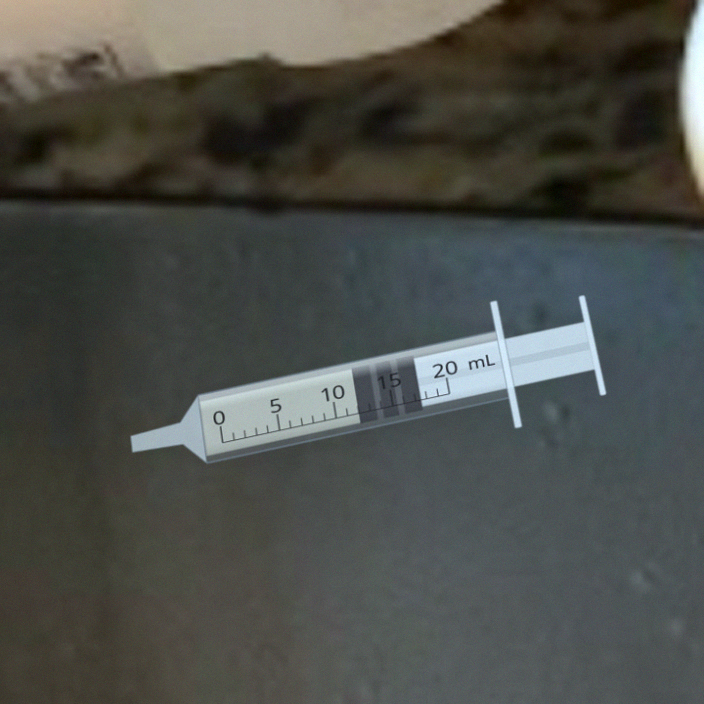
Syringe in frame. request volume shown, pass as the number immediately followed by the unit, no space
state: 12mL
